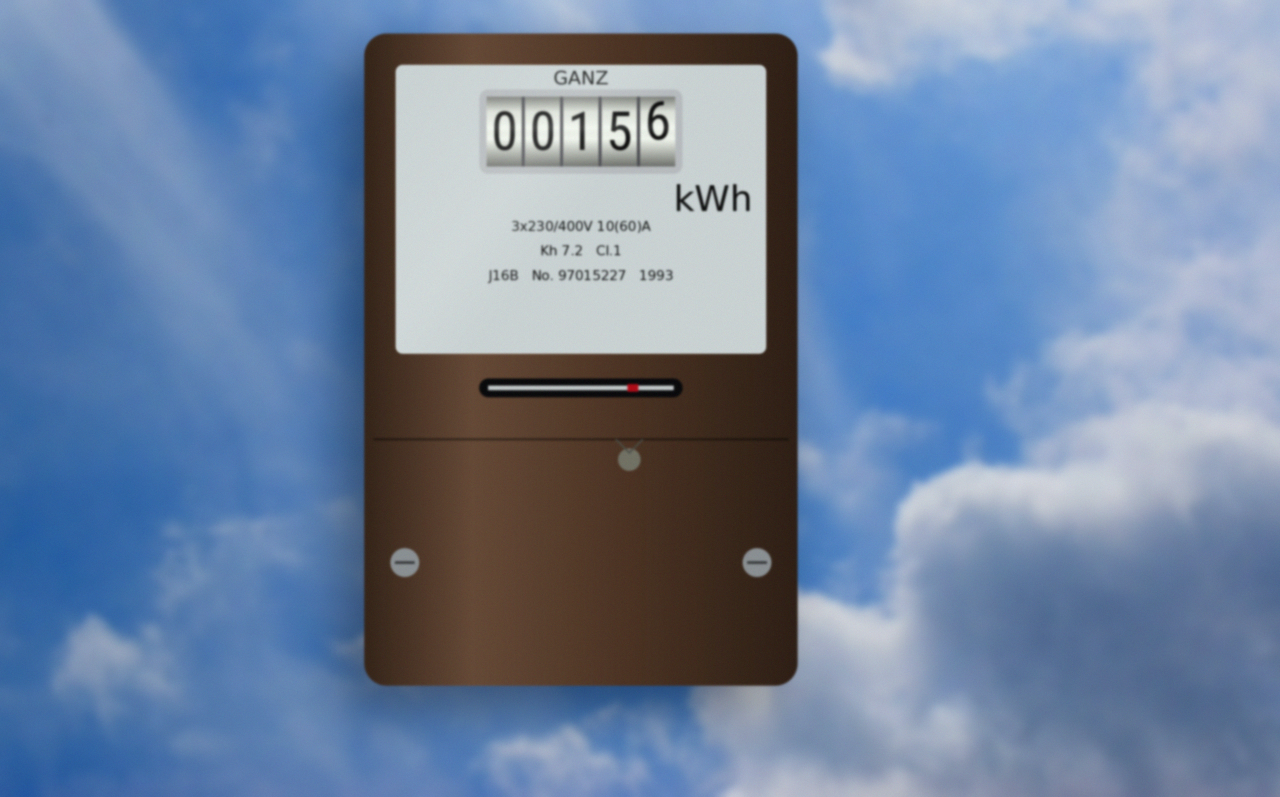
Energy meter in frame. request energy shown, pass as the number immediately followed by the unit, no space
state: 156kWh
